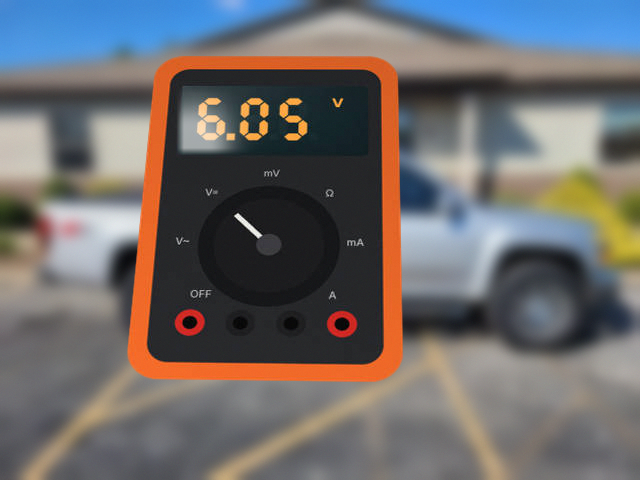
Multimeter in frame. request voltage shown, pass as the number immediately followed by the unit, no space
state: 6.05V
